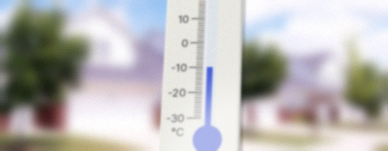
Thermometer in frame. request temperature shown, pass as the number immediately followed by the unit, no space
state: -10°C
